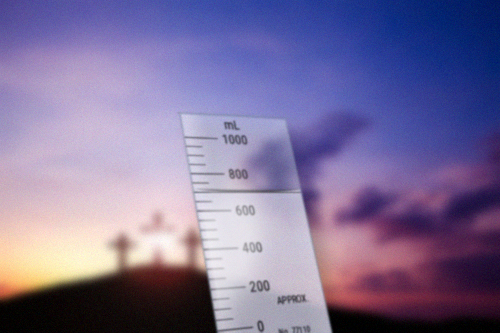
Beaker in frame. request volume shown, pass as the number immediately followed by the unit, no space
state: 700mL
